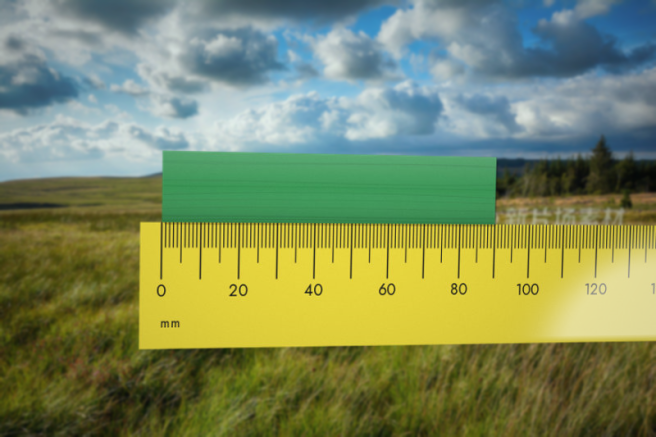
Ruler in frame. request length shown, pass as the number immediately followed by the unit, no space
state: 90mm
